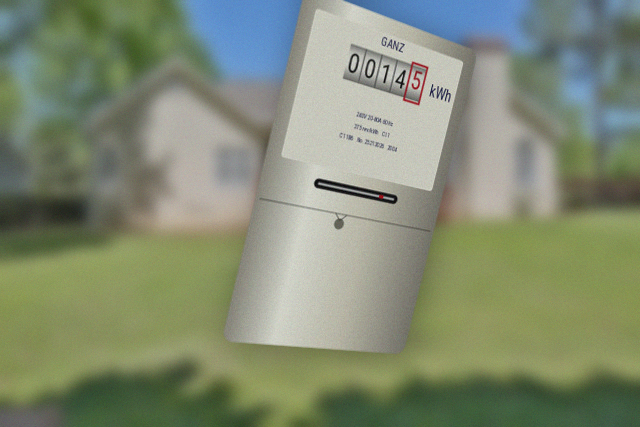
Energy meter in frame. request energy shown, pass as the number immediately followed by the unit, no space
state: 14.5kWh
